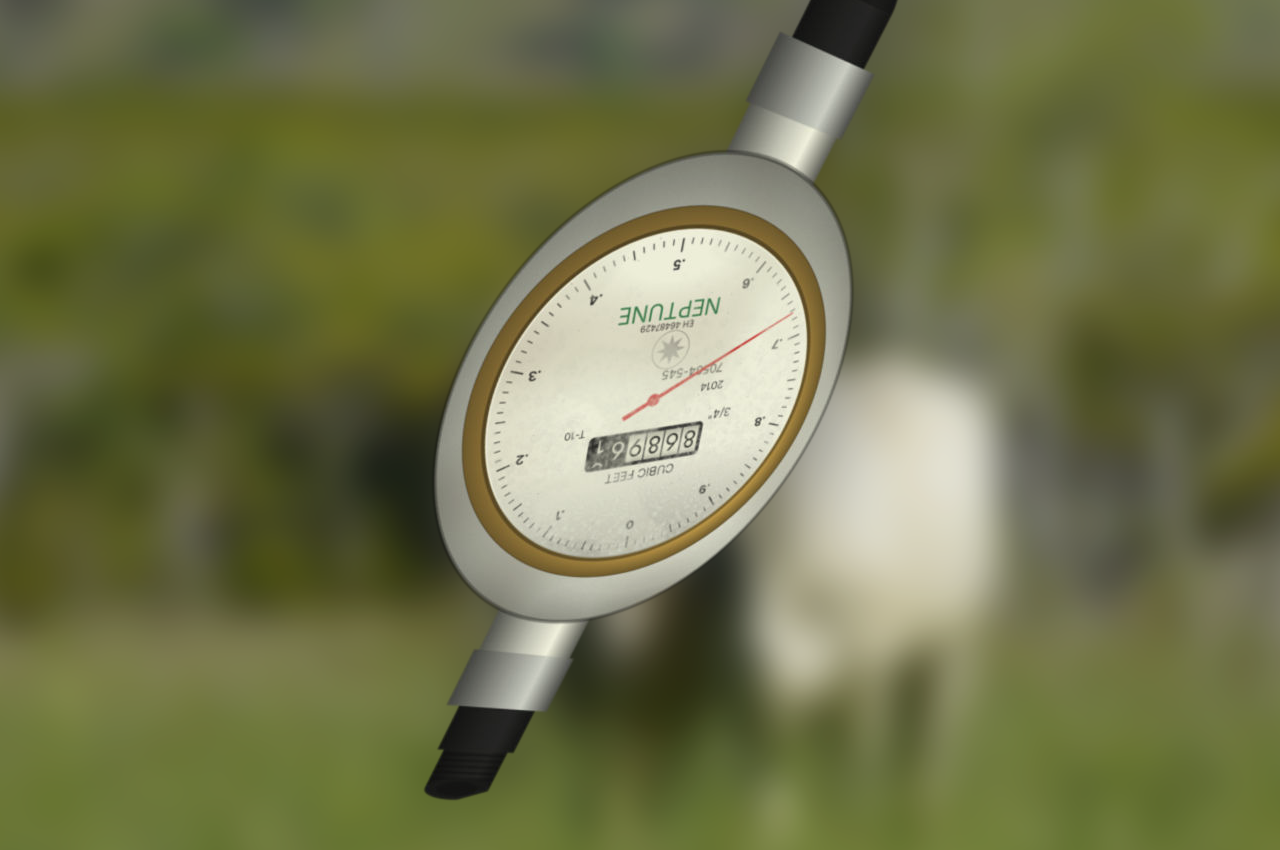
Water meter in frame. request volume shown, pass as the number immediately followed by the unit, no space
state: 868960.67ft³
